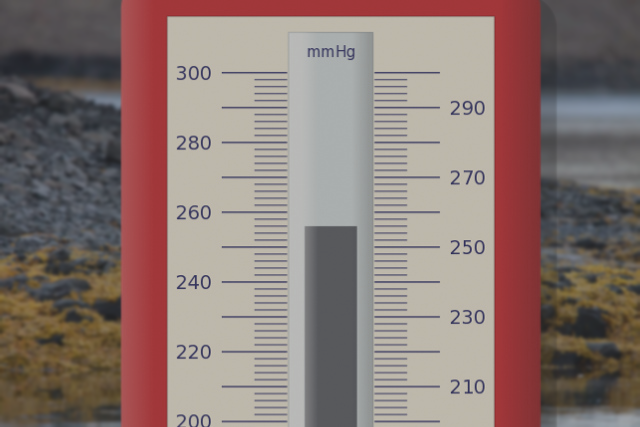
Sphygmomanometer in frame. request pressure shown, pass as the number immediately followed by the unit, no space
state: 256mmHg
